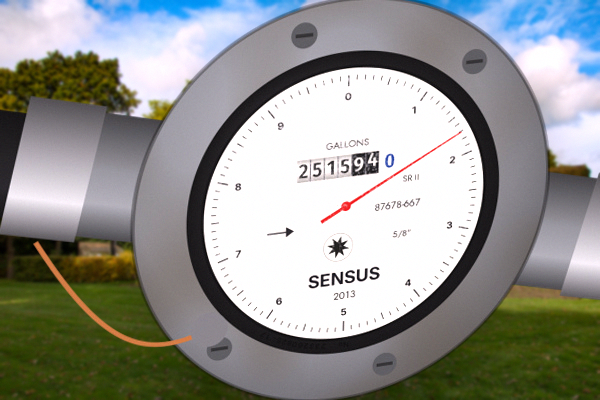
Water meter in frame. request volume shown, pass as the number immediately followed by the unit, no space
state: 2515941.7gal
